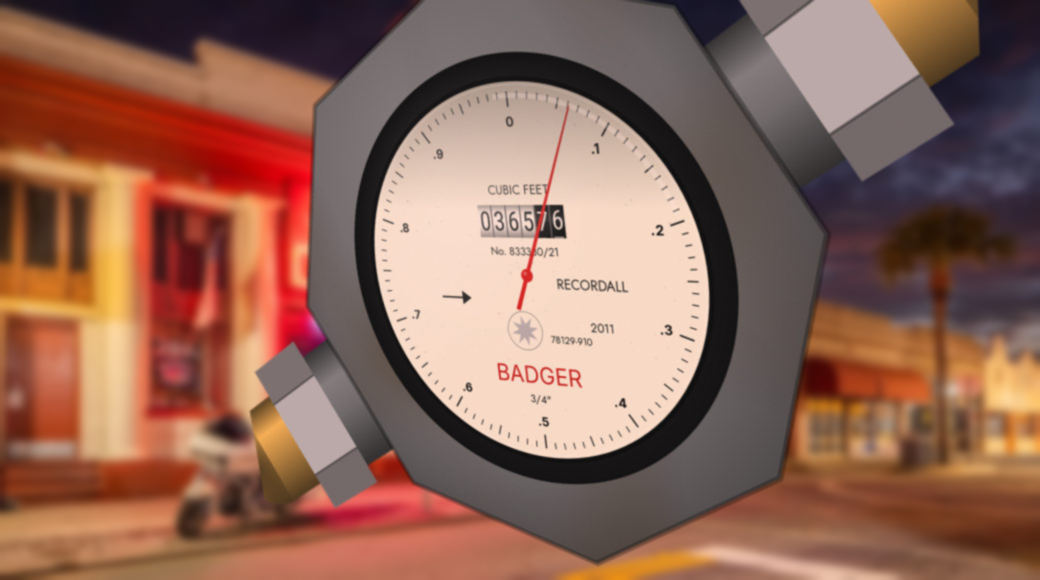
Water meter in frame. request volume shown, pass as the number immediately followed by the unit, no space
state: 36576.06ft³
